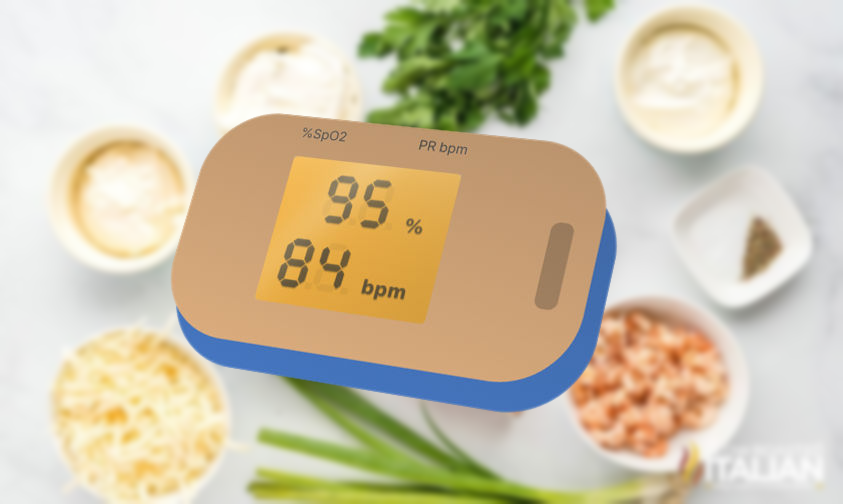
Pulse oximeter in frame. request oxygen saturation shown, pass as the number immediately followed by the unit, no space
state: 95%
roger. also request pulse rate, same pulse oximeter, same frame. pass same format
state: 84bpm
